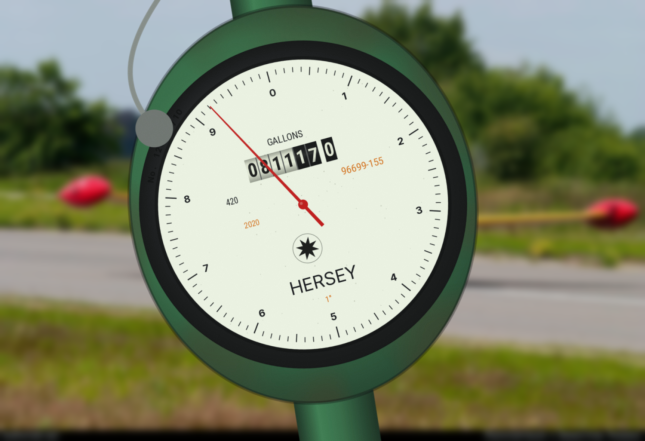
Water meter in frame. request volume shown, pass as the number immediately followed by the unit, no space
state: 811169.2gal
